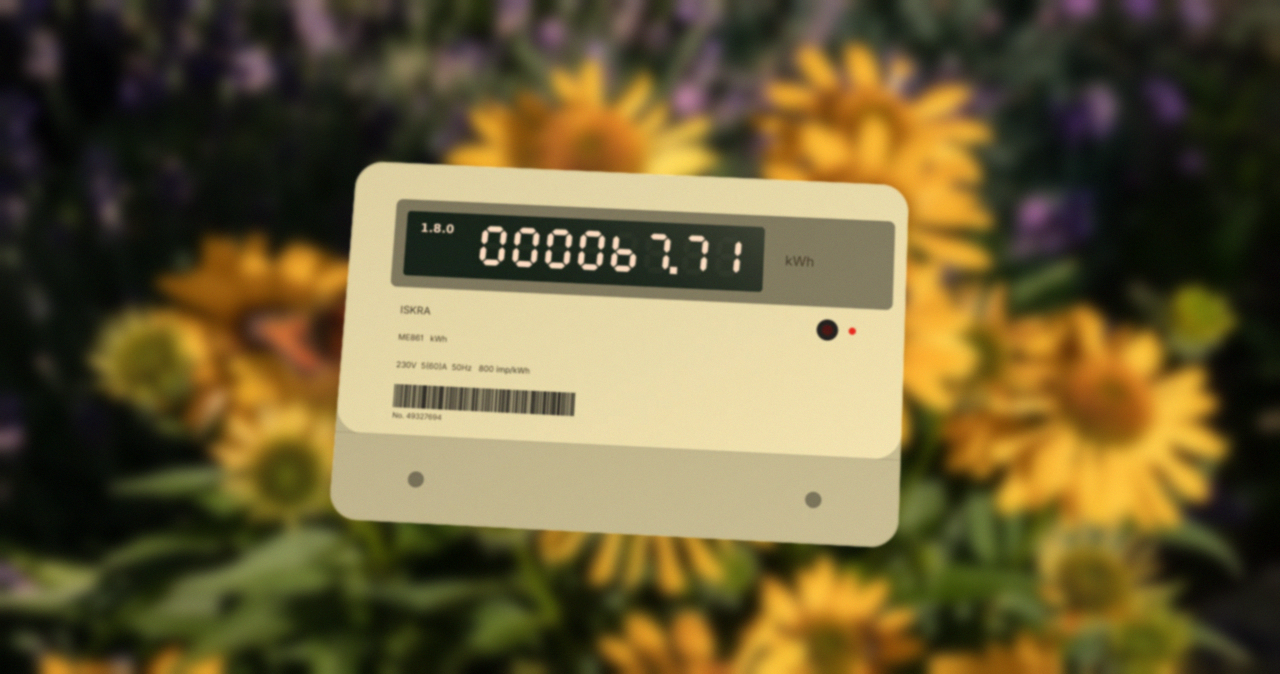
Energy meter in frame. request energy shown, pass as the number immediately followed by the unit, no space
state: 67.71kWh
